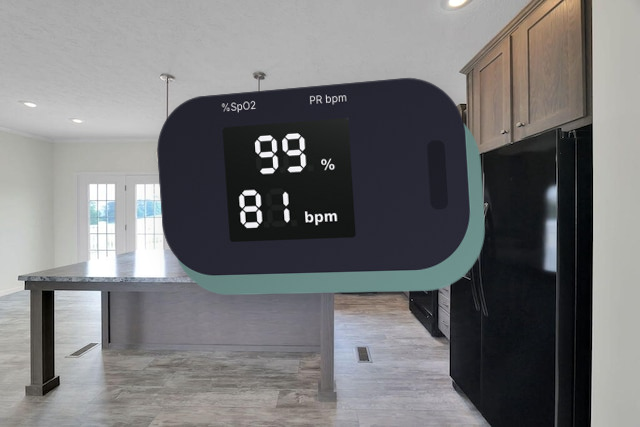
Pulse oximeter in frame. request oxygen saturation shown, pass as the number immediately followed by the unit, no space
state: 99%
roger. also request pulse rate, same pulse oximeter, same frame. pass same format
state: 81bpm
